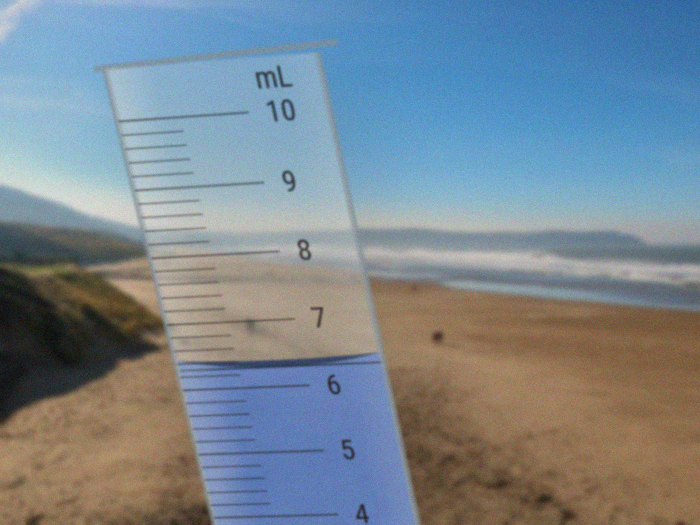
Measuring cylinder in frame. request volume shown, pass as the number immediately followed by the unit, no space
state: 6.3mL
